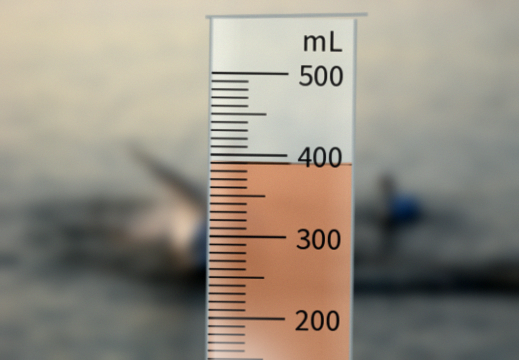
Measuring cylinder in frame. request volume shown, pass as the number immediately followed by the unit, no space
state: 390mL
